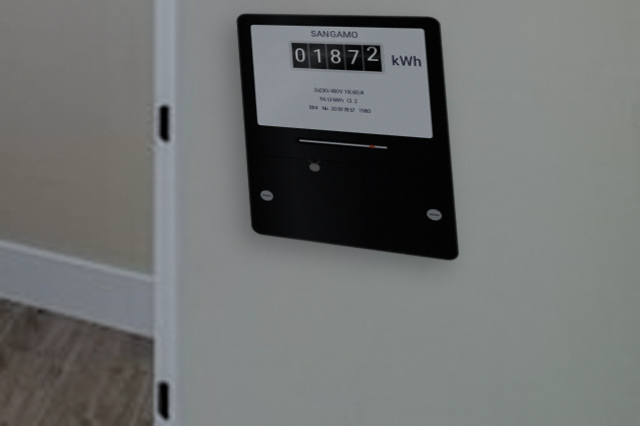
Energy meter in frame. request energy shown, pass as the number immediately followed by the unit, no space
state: 1872kWh
